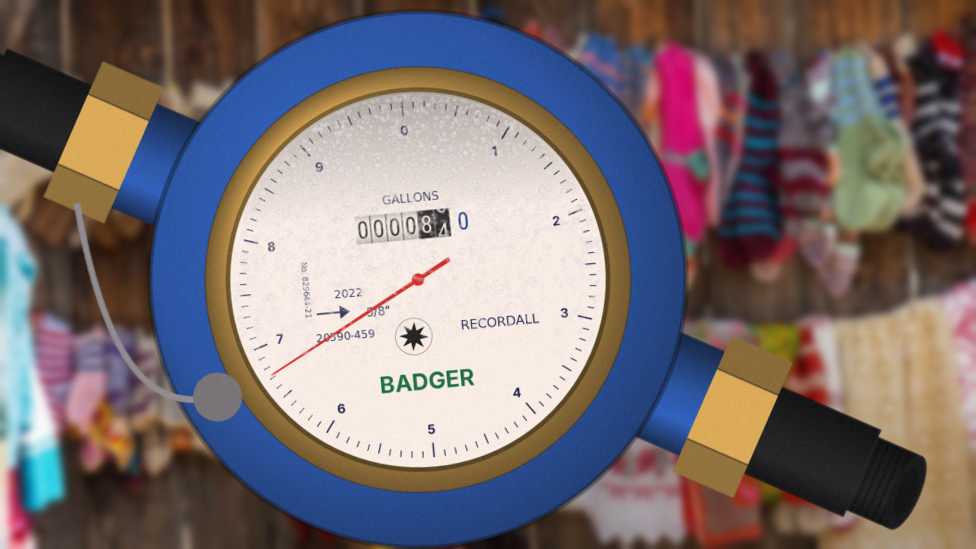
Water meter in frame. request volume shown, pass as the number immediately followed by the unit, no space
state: 836.7gal
